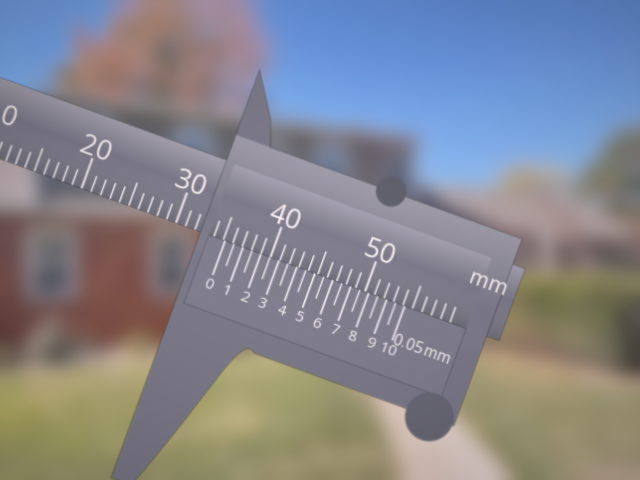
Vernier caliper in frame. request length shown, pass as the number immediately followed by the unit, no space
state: 35.2mm
